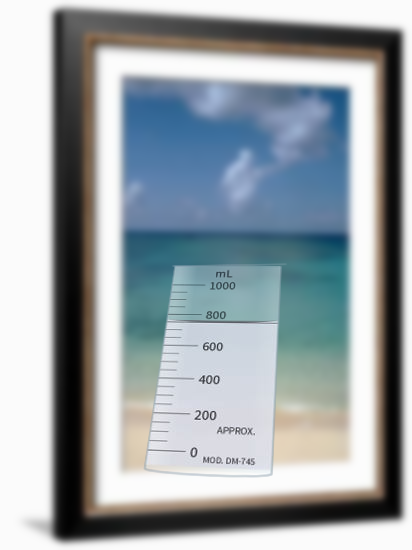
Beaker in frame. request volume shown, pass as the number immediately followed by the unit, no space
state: 750mL
